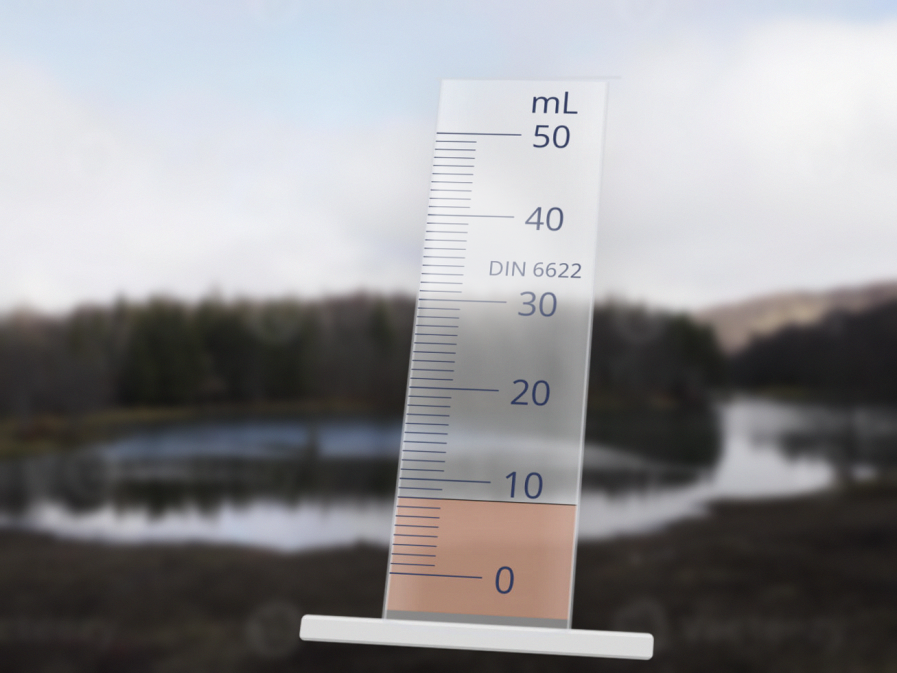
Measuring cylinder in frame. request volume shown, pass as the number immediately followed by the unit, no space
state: 8mL
